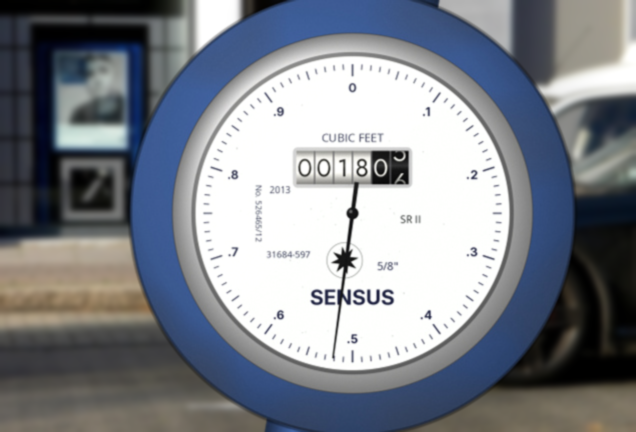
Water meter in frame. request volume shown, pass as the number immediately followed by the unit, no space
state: 1805.52ft³
